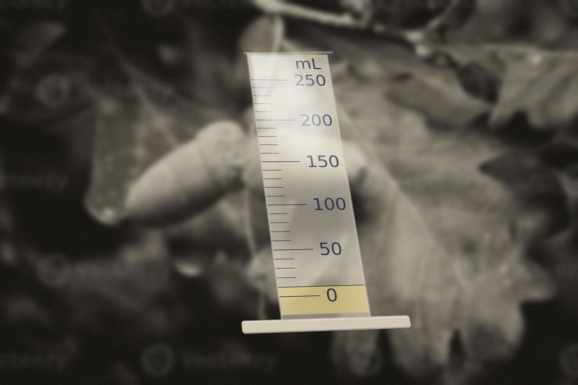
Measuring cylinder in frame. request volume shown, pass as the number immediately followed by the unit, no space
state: 10mL
